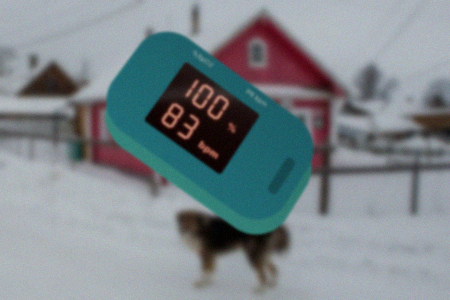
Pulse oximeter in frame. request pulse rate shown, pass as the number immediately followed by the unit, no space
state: 83bpm
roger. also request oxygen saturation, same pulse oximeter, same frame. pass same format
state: 100%
